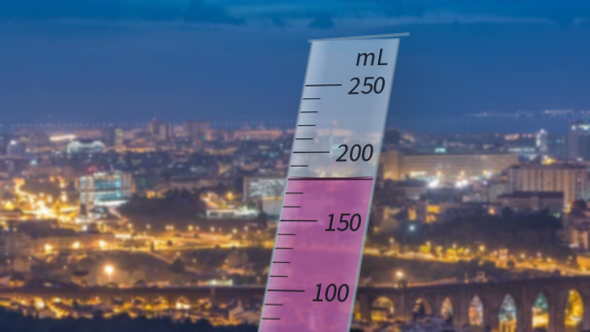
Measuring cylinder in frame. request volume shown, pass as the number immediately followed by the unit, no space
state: 180mL
